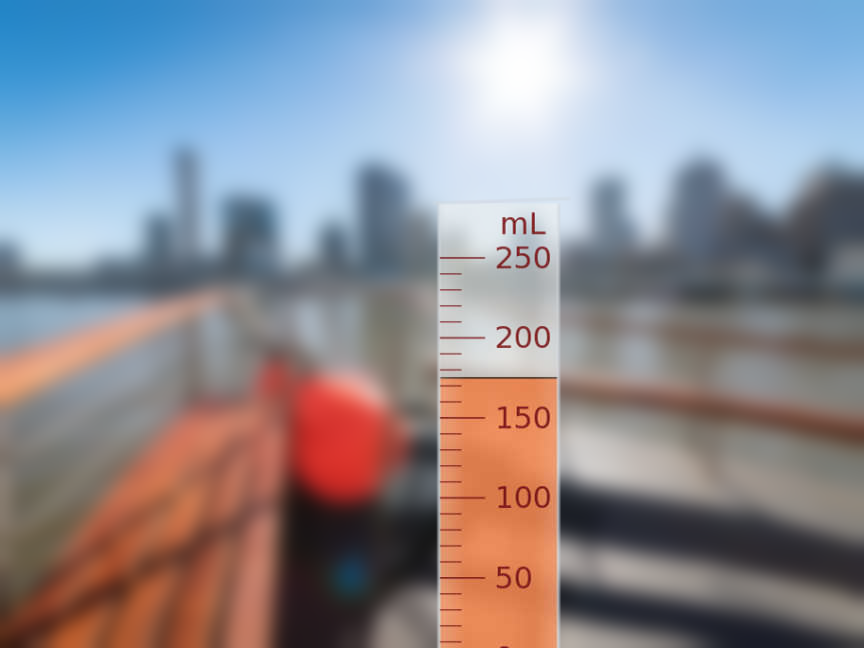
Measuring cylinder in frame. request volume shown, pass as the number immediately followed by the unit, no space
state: 175mL
